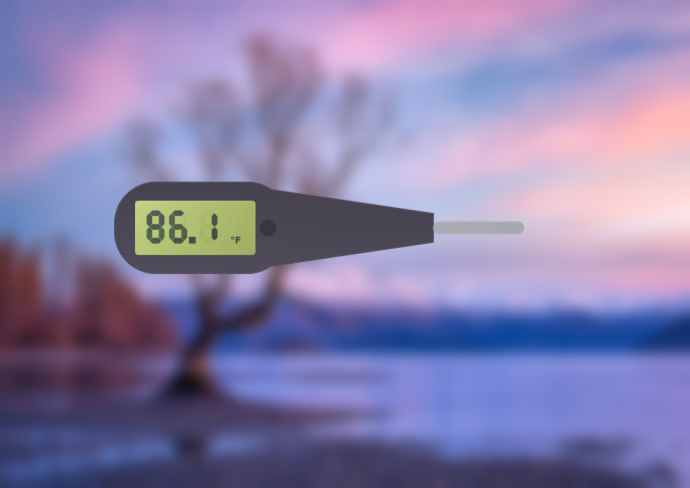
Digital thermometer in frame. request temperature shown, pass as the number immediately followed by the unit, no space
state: 86.1°F
